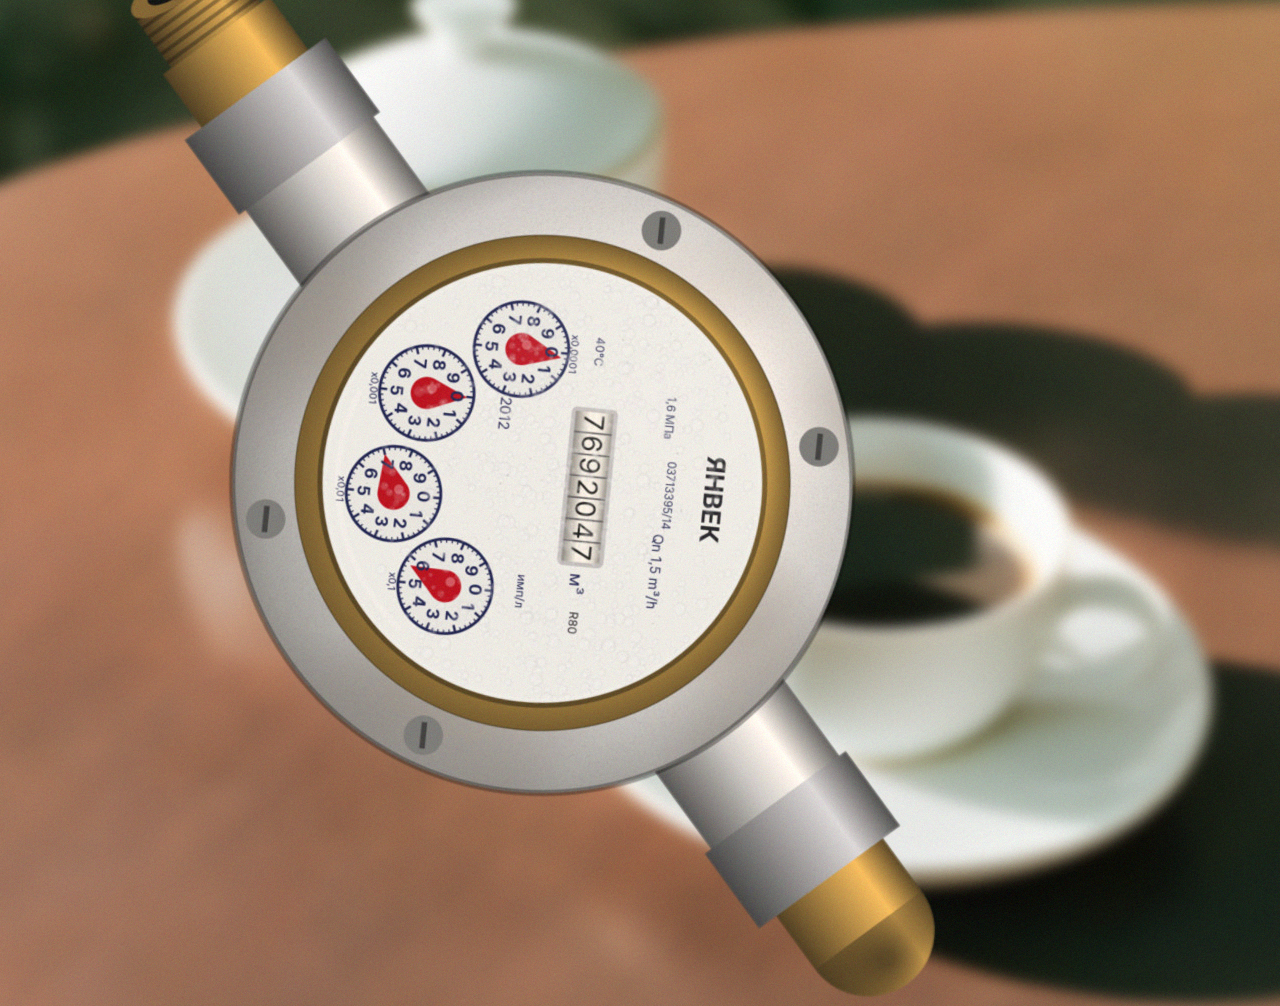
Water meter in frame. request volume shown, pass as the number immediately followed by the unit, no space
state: 7692047.5700m³
